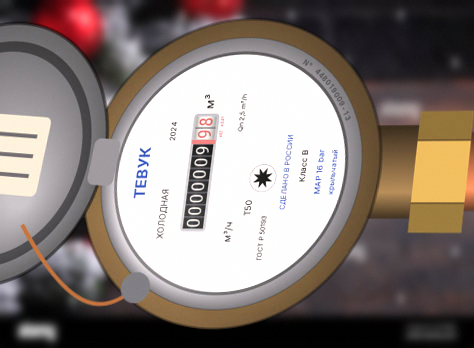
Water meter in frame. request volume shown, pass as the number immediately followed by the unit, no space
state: 9.98m³
